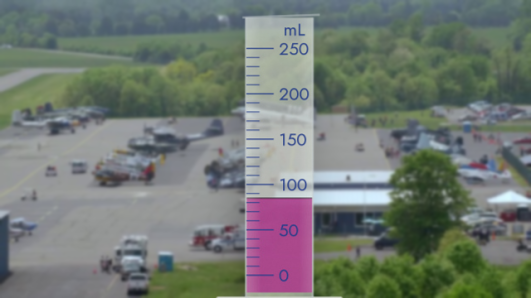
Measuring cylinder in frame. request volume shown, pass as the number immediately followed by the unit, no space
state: 85mL
